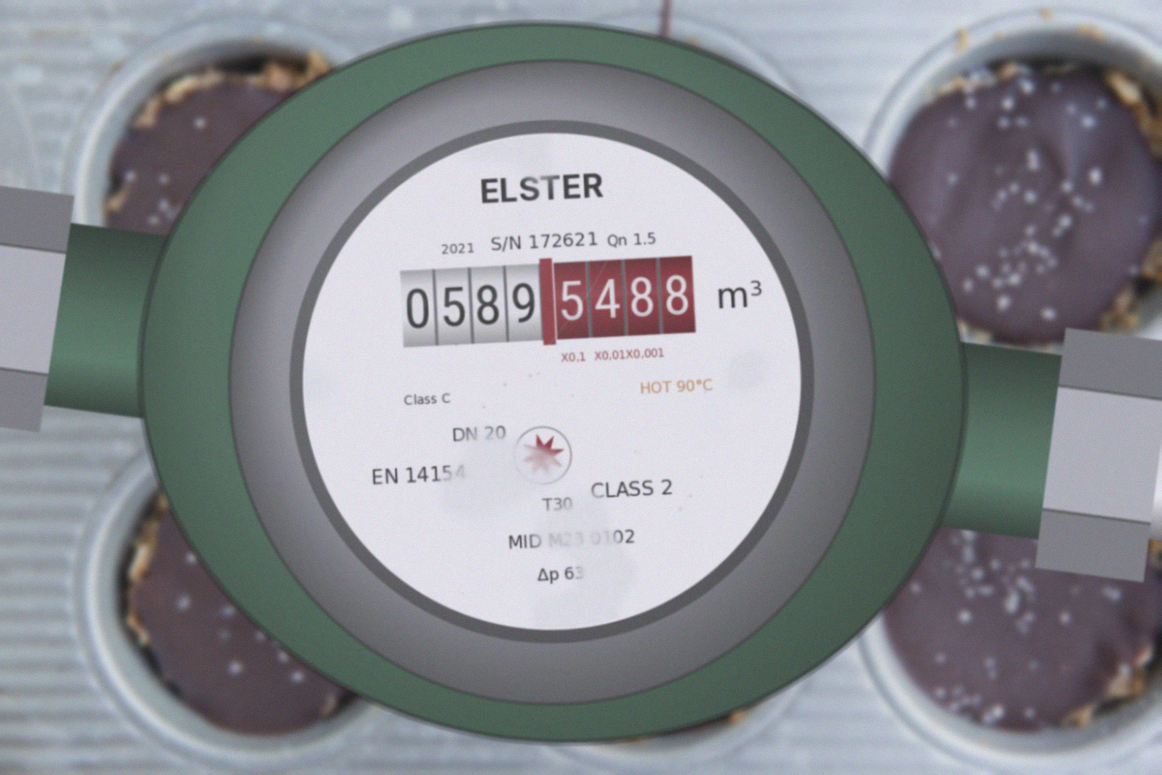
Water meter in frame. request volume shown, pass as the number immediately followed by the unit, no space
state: 589.5488m³
